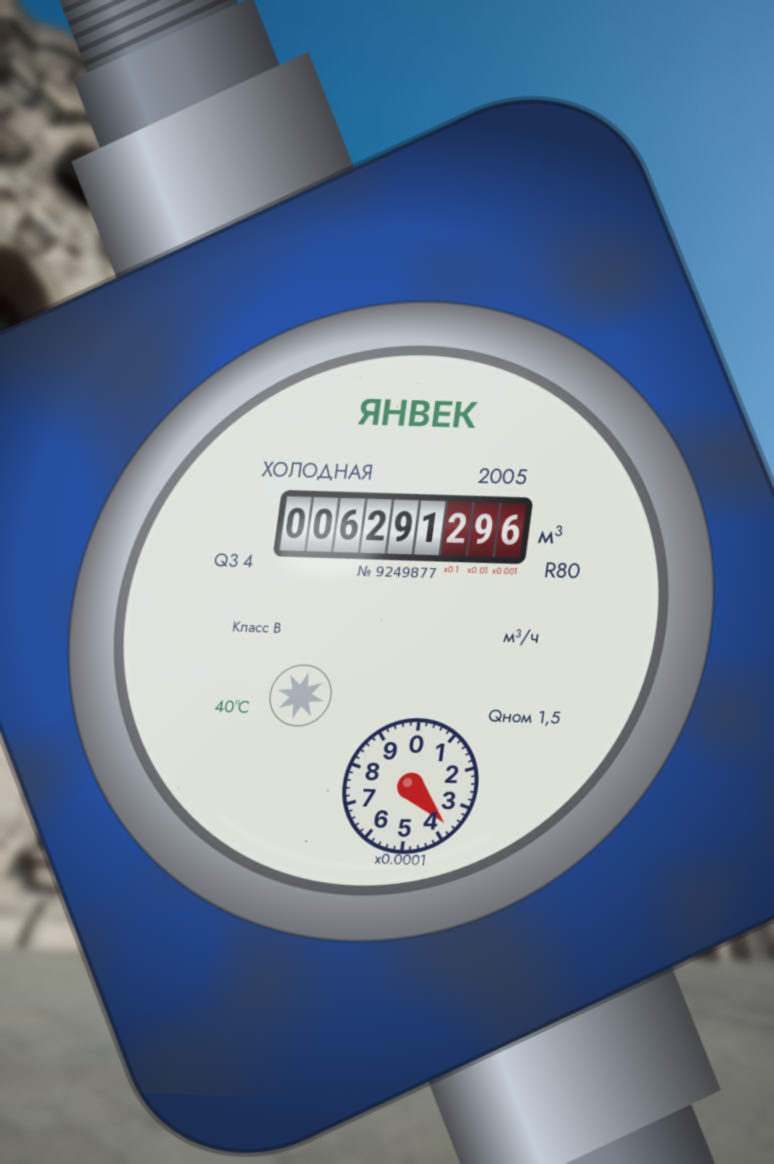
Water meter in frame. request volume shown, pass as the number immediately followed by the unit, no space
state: 6291.2963m³
